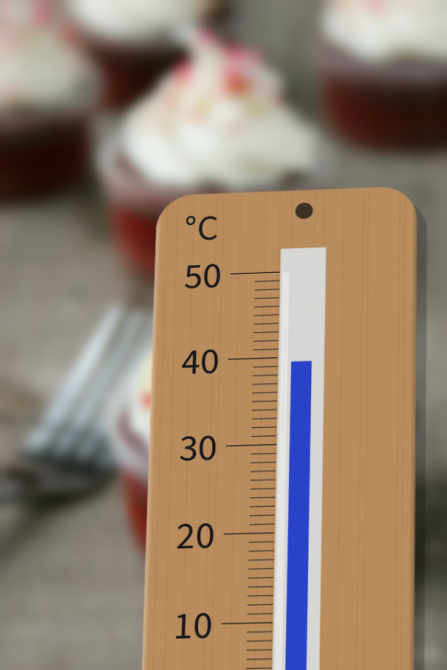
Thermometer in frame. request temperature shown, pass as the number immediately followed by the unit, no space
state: 39.5°C
